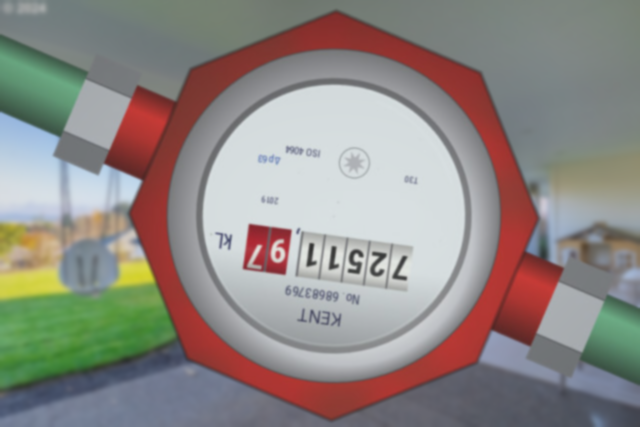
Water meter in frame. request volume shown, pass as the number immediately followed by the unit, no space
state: 72511.97kL
